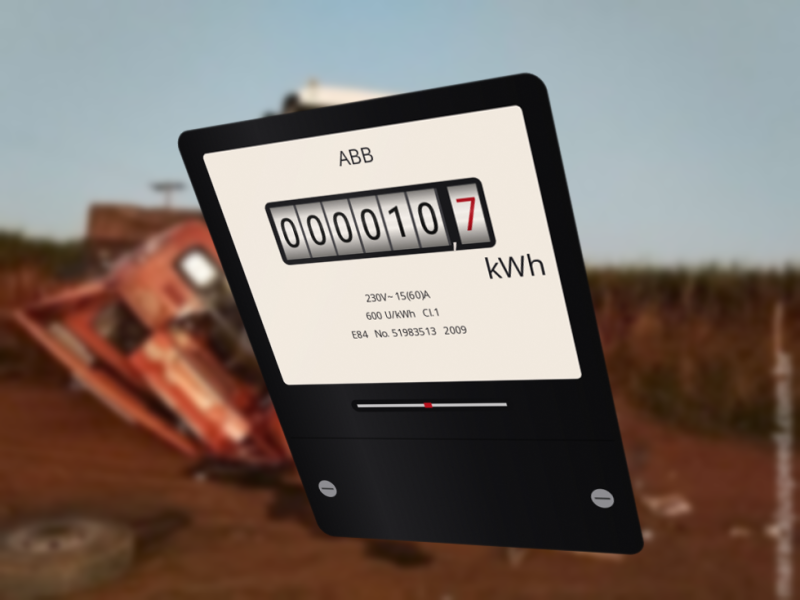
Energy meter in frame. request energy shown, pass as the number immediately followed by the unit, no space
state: 10.7kWh
